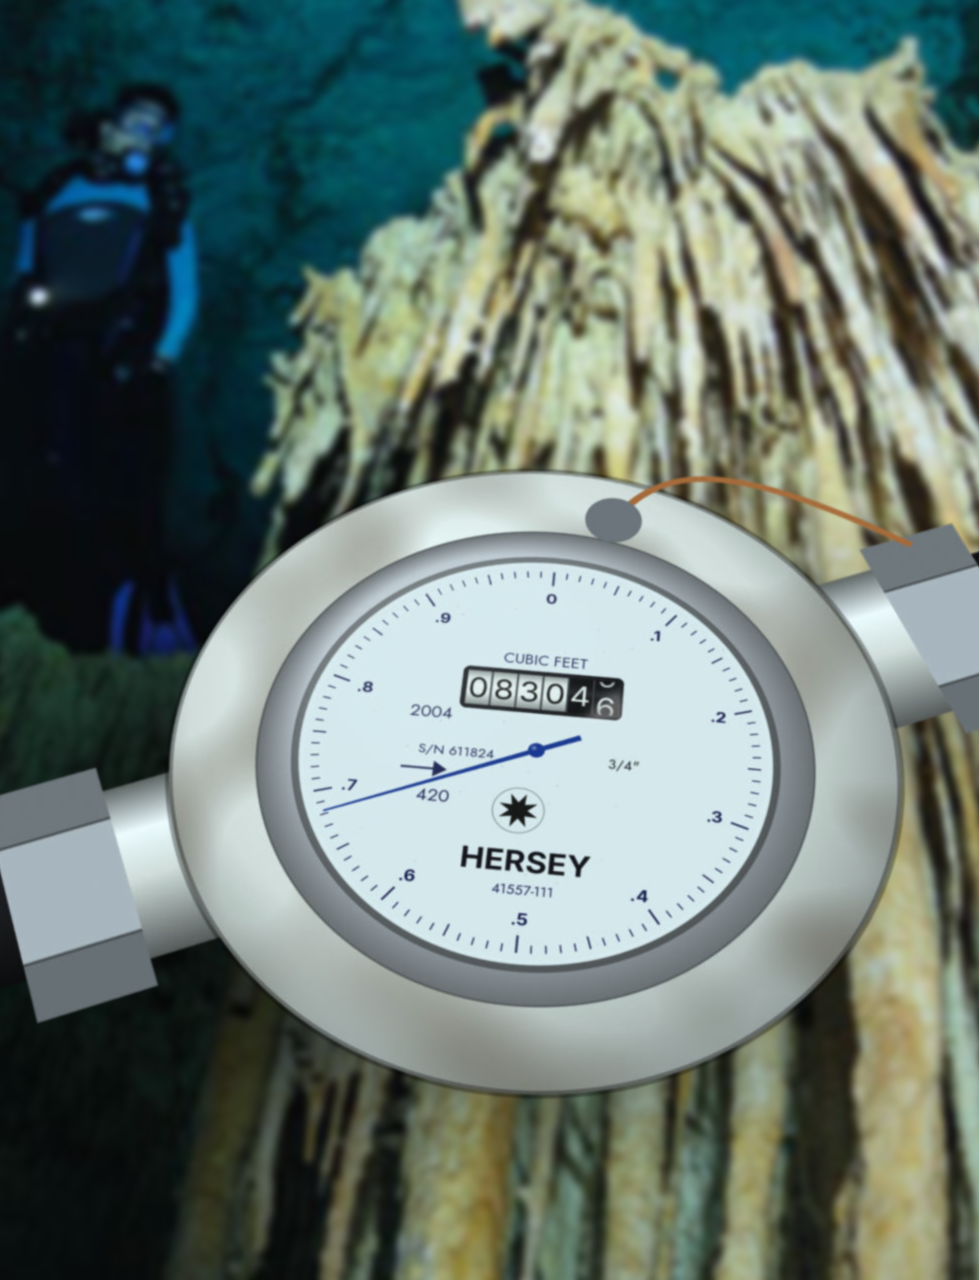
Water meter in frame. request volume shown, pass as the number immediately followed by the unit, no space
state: 83045.68ft³
